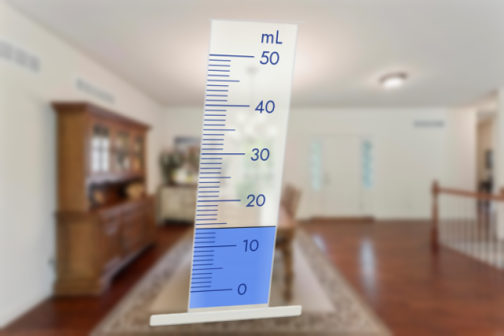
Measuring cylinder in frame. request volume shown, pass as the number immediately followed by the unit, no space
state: 14mL
